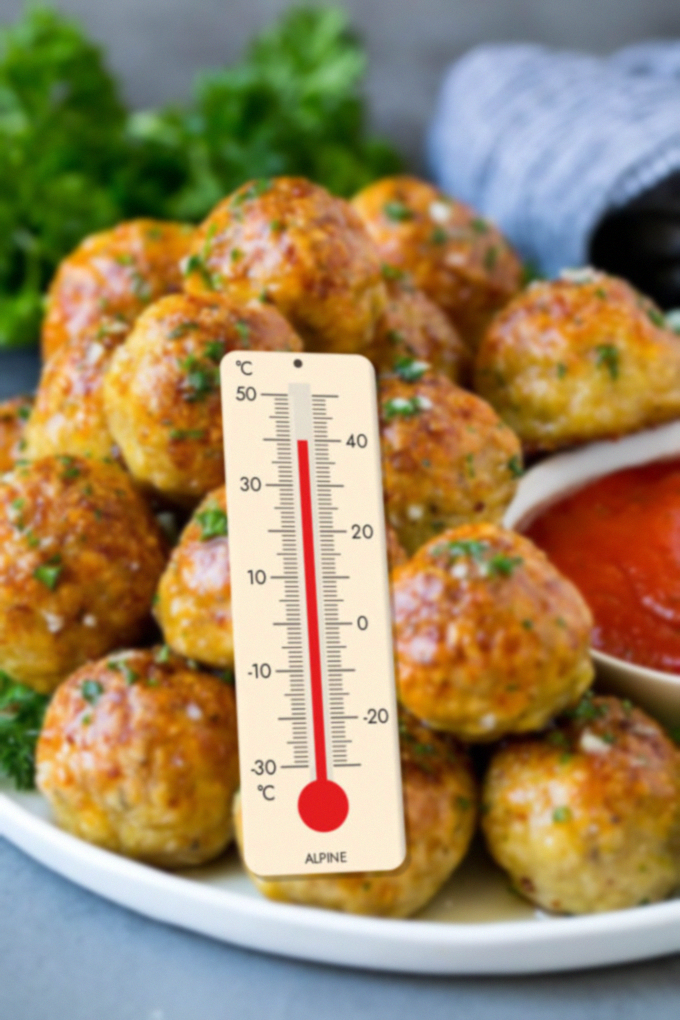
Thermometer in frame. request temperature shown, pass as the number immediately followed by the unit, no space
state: 40°C
